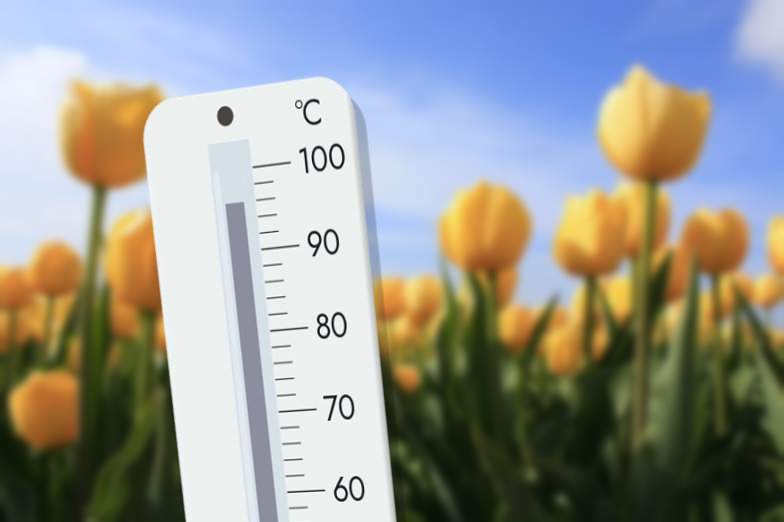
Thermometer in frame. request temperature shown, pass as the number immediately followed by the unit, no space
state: 96°C
